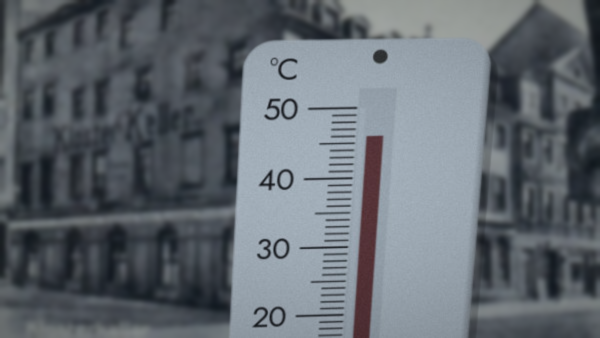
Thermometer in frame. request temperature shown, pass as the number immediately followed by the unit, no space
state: 46°C
